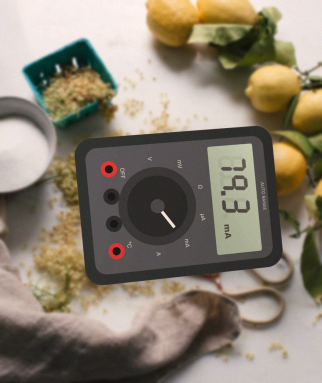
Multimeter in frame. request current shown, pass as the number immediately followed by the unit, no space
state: 79.3mA
